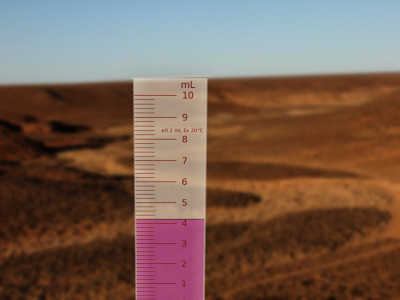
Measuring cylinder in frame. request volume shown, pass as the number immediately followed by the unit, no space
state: 4.2mL
